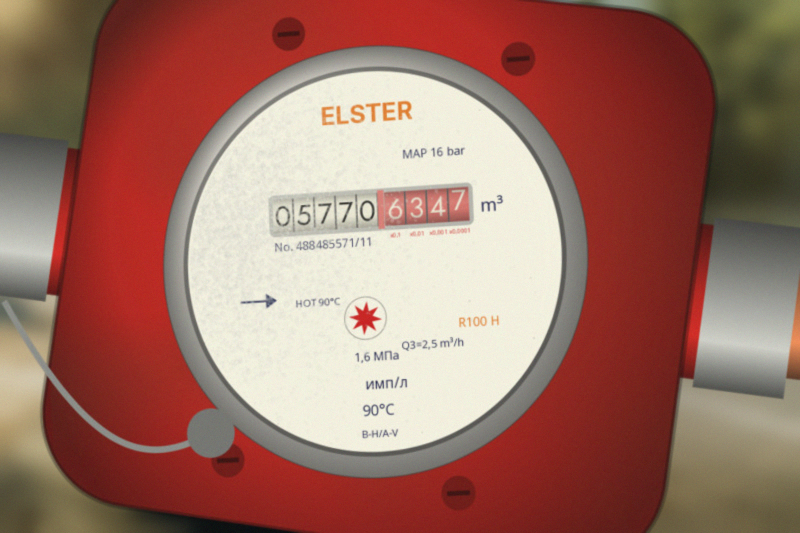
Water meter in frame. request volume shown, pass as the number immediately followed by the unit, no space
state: 5770.6347m³
